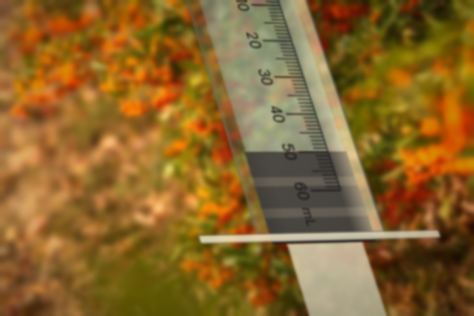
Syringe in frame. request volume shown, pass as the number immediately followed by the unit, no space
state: 50mL
